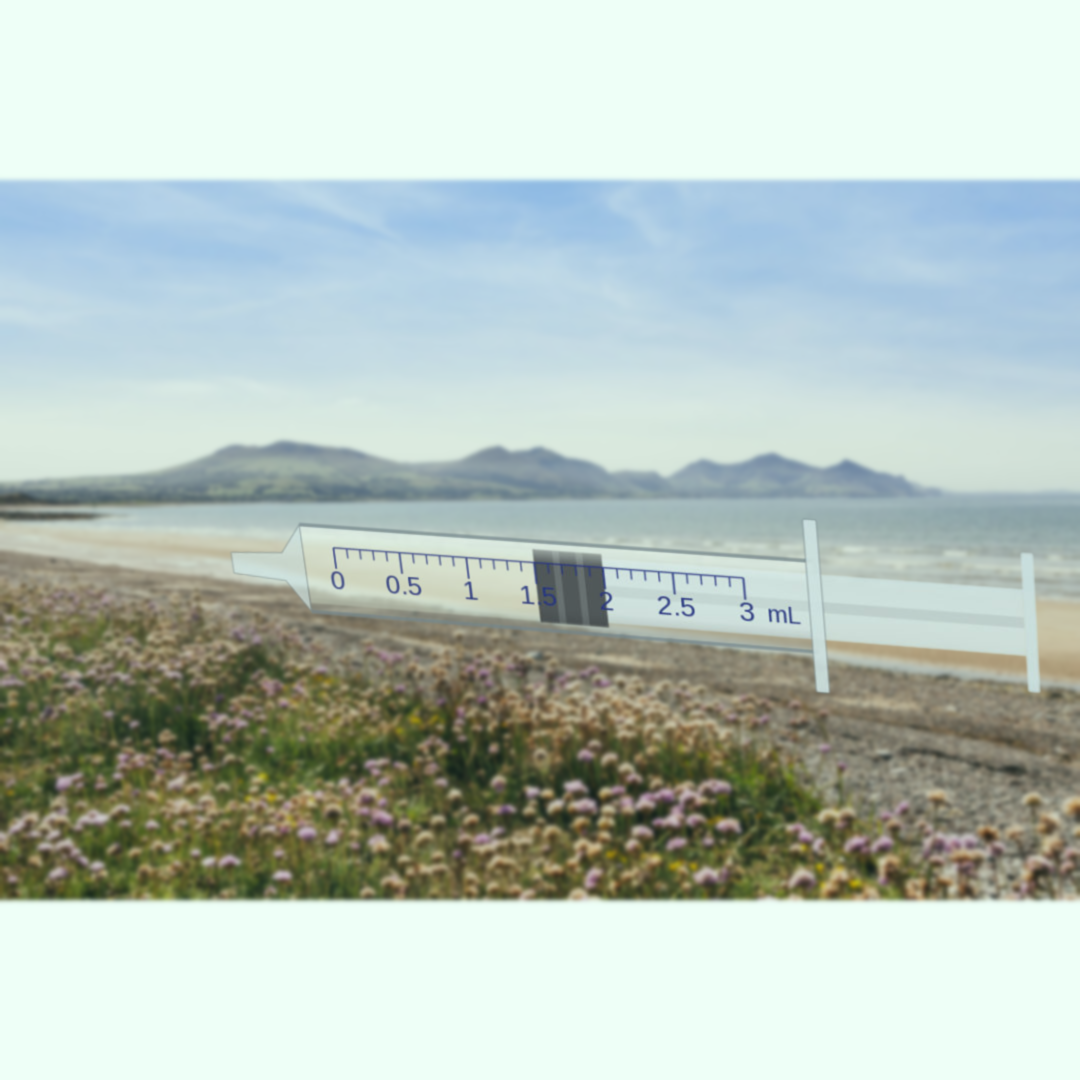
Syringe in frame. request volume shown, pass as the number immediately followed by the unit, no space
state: 1.5mL
